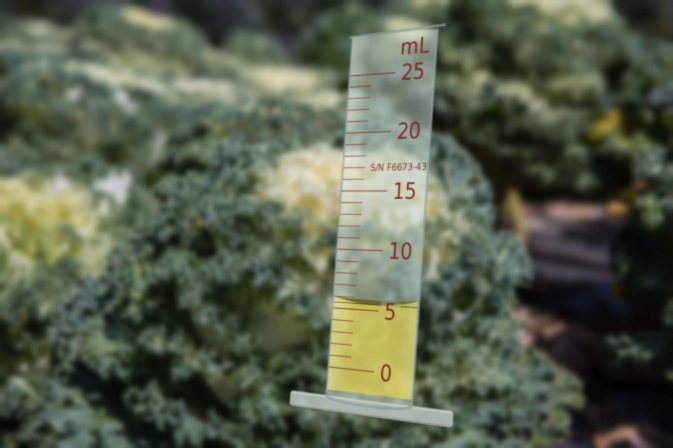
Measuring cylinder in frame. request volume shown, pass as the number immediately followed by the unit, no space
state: 5.5mL
